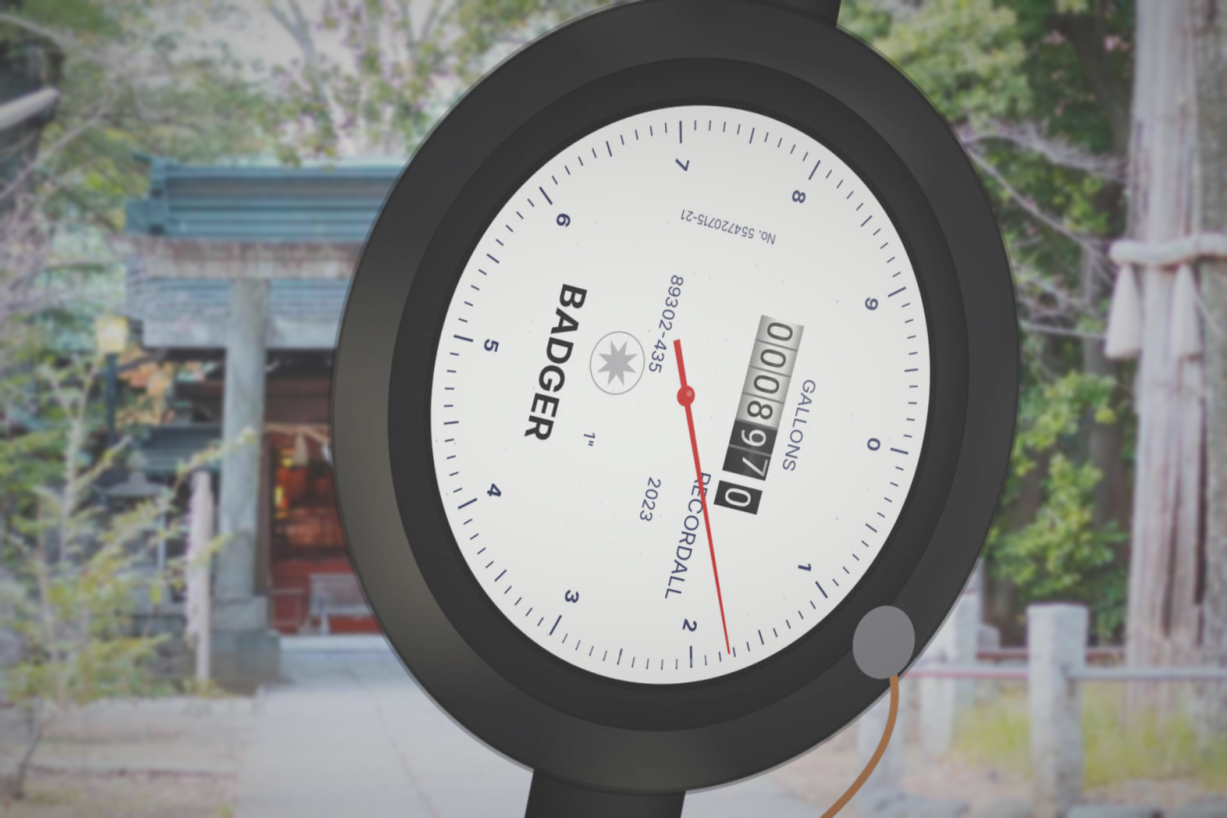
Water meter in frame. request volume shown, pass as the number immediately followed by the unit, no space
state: 8971.7gal
